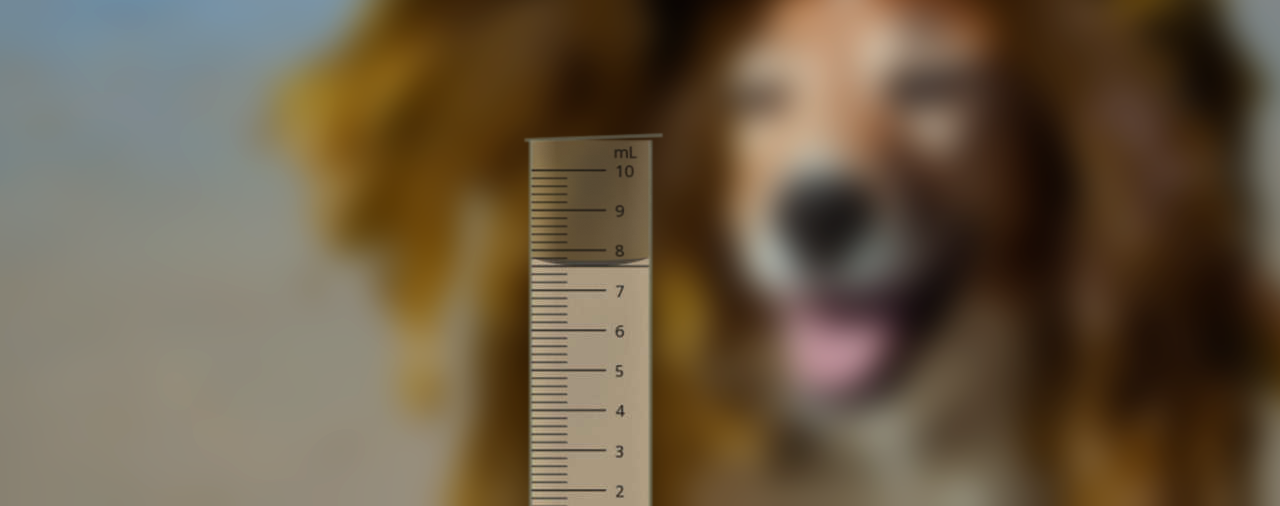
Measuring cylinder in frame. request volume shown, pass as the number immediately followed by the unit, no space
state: 7.6mL
